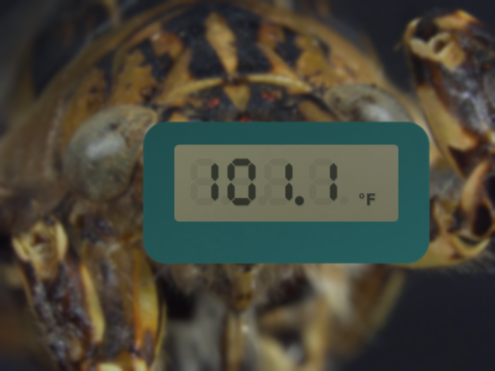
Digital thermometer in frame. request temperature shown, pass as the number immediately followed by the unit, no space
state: 101.1°F
